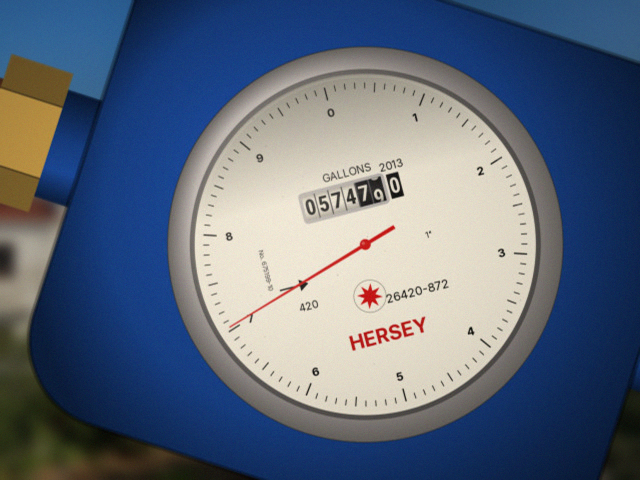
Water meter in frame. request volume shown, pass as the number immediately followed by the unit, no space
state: 574787.0gal
